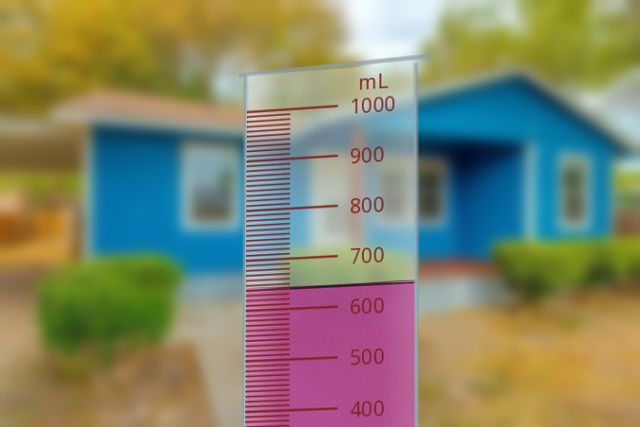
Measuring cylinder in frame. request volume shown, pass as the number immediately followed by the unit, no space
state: 640mL
